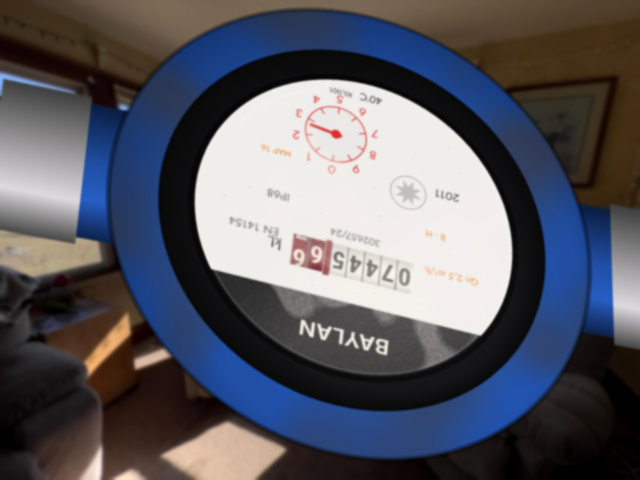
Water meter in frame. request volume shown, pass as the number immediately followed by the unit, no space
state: 7445.662kL
